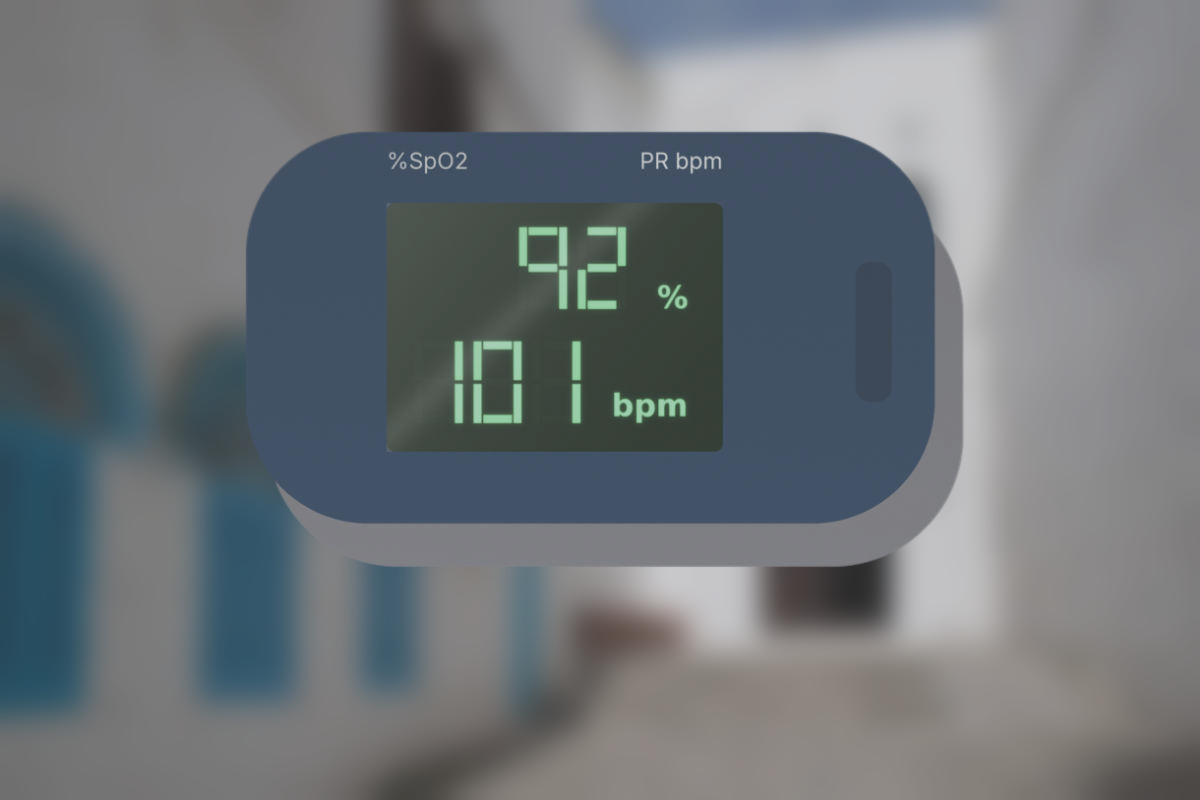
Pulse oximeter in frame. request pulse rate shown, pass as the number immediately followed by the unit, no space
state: 101bpm
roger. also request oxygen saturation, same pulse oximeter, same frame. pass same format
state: 92%
